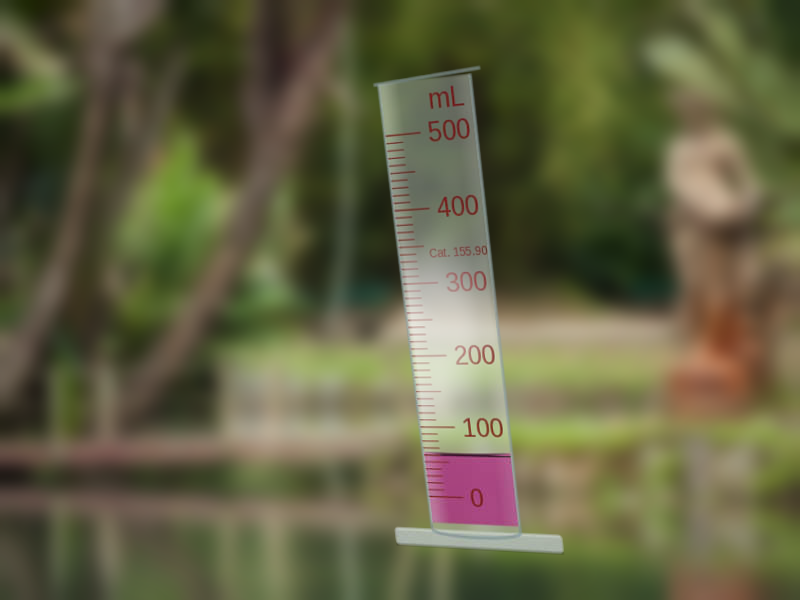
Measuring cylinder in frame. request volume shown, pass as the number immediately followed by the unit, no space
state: 60mL
